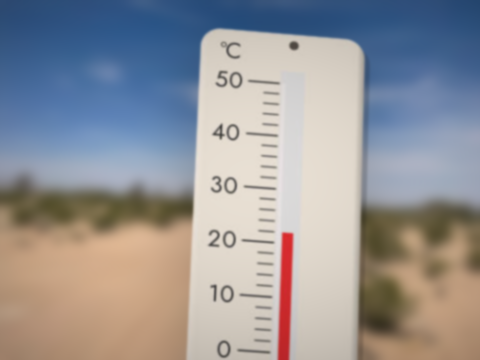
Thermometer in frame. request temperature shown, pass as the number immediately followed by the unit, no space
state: 22°C
